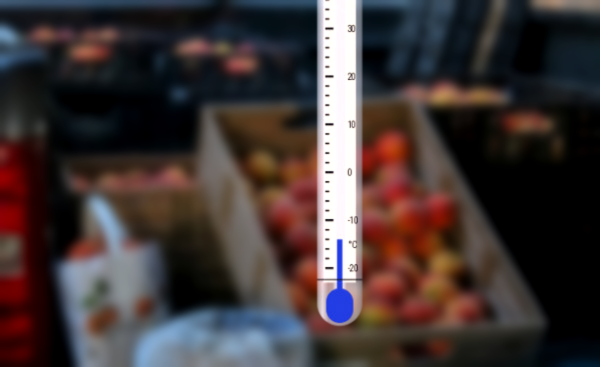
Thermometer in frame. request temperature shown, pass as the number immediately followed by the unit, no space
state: -14°C
